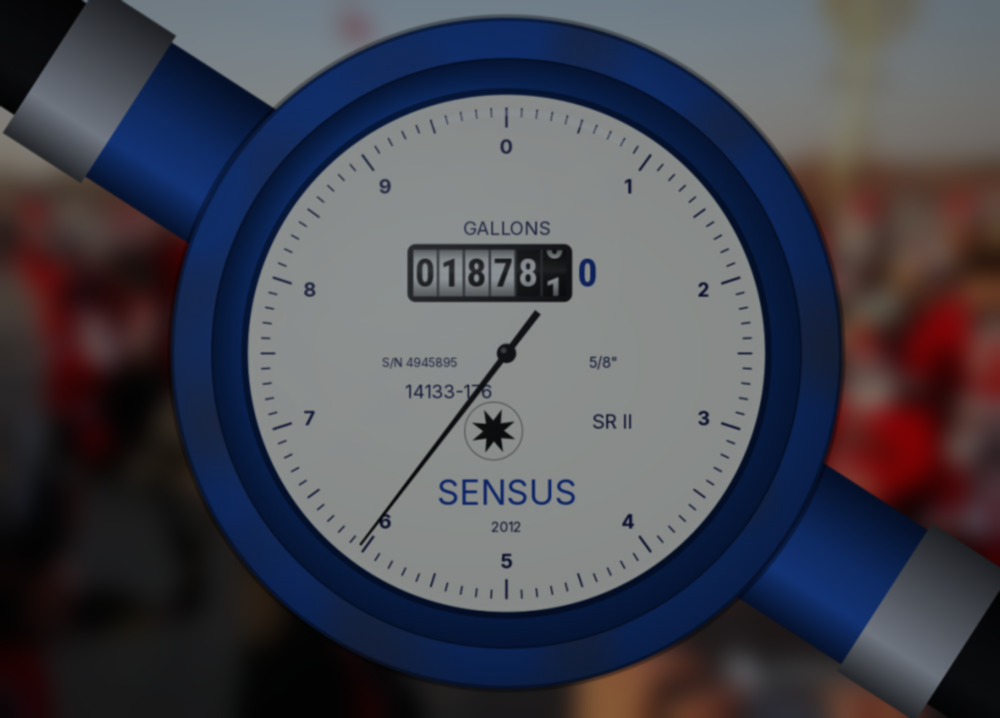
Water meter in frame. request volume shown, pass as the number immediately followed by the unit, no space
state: 187806.0gal
